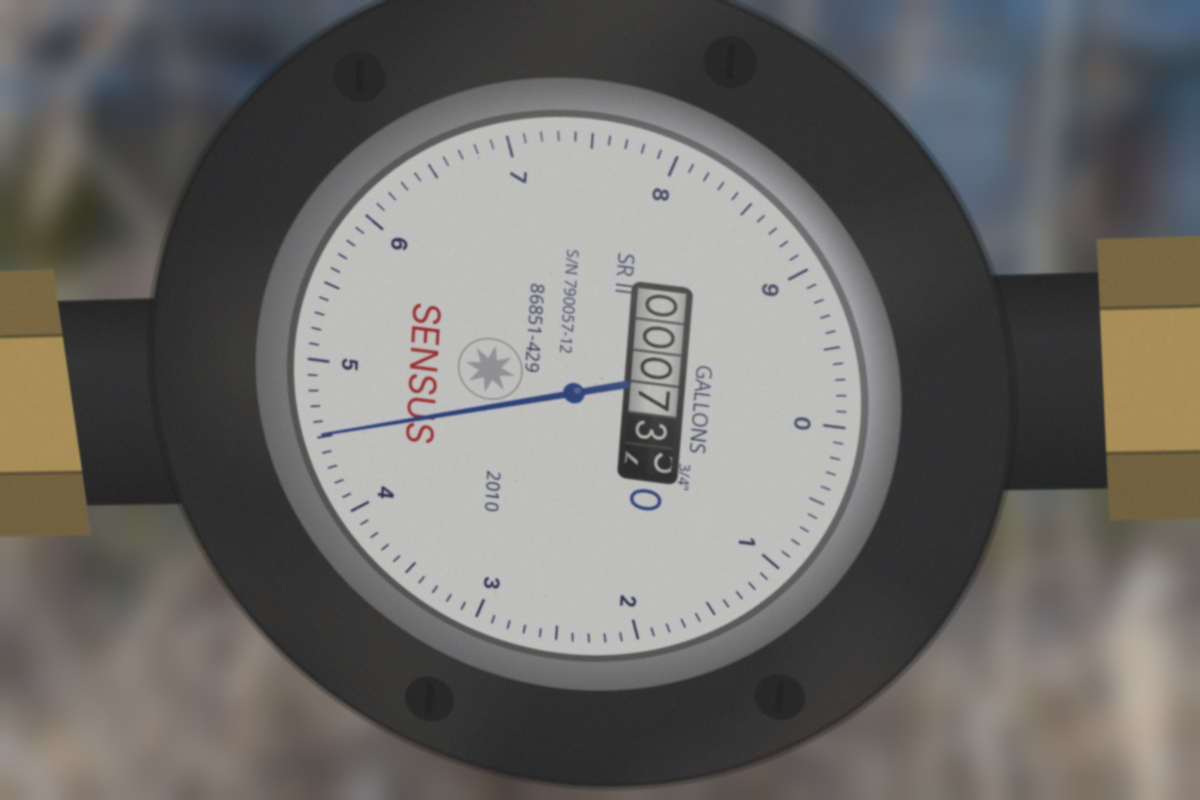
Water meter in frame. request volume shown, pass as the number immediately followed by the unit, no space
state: 7354.5gal
